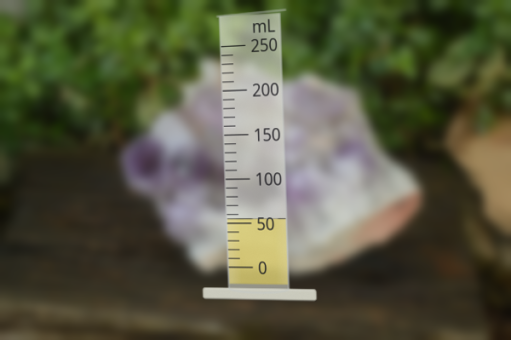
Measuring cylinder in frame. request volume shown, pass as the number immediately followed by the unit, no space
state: 55mL
